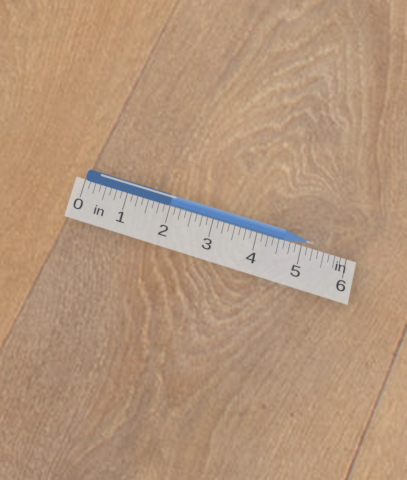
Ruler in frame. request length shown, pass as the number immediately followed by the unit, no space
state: 5.25in
